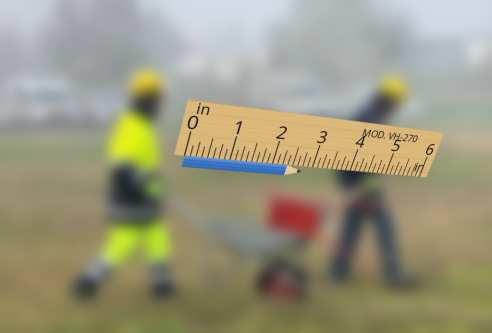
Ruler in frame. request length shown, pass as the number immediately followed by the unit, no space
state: 2.75in
